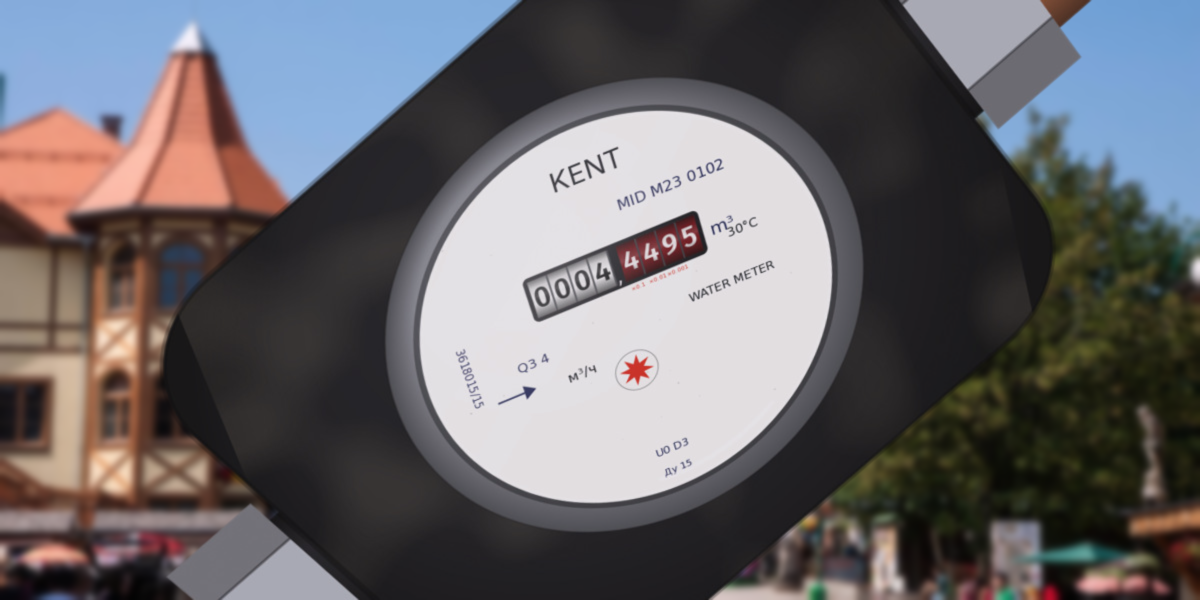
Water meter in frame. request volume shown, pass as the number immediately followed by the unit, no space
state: 4.4495m³
